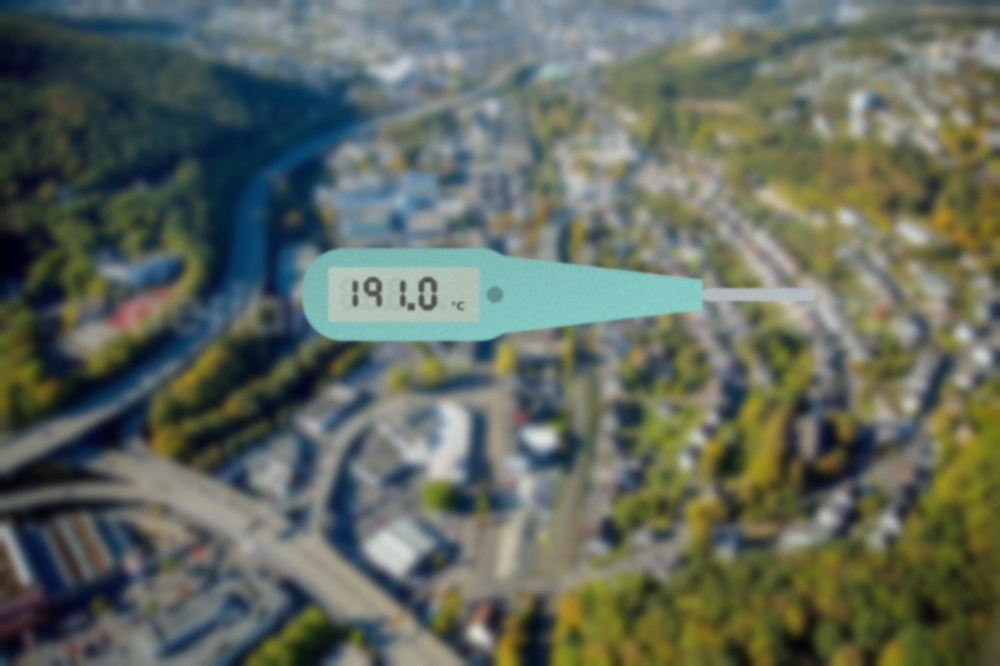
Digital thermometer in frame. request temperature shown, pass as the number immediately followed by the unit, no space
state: 191.0°C
